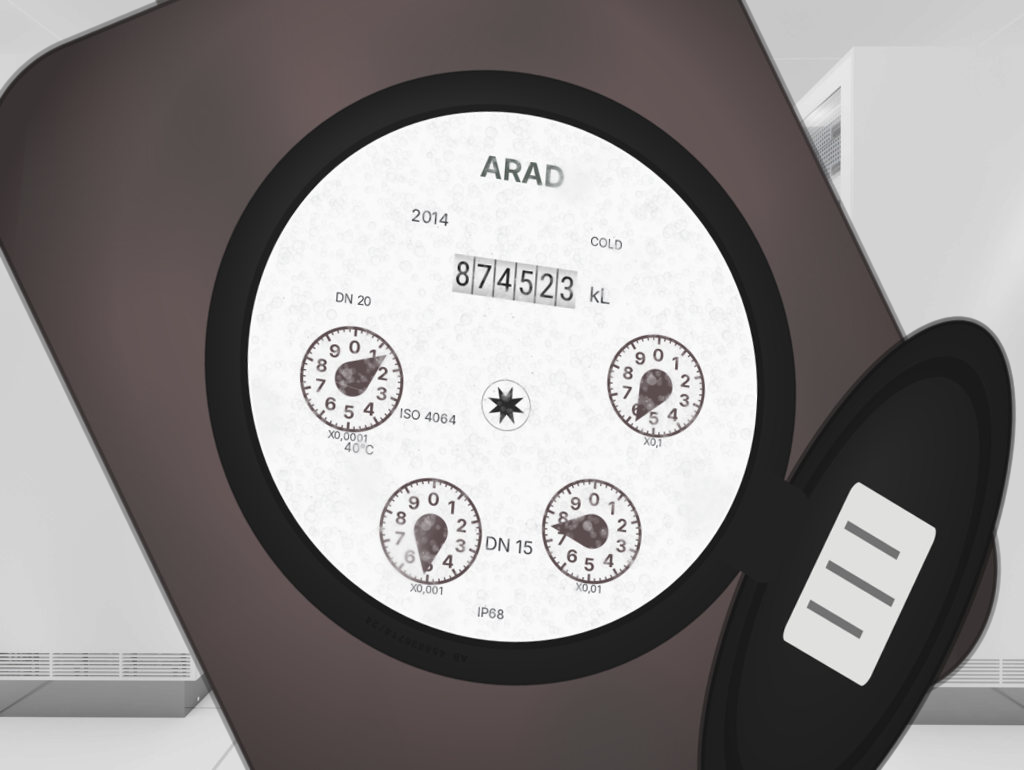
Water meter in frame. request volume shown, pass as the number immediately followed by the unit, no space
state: 874523.5751kL
